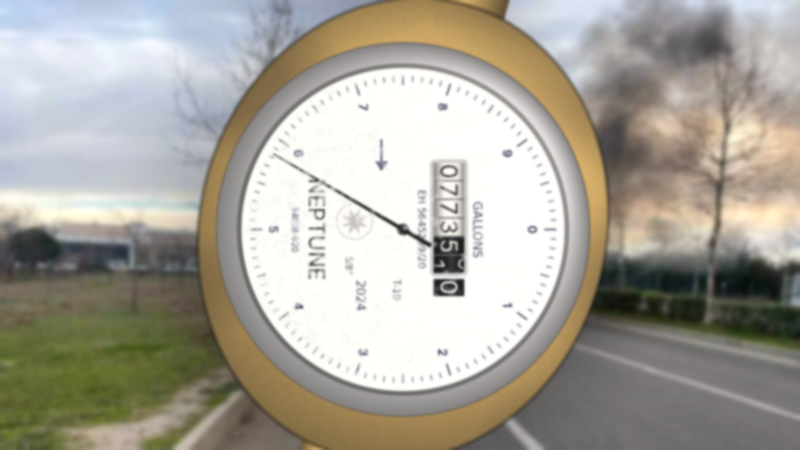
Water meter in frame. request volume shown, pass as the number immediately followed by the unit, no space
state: 773505.8gal
